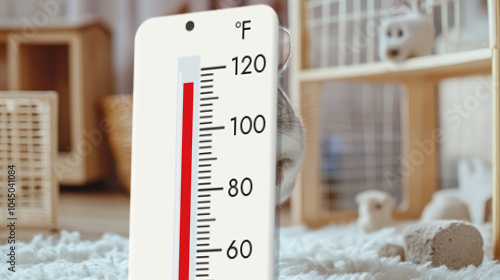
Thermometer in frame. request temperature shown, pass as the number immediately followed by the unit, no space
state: 116°F
